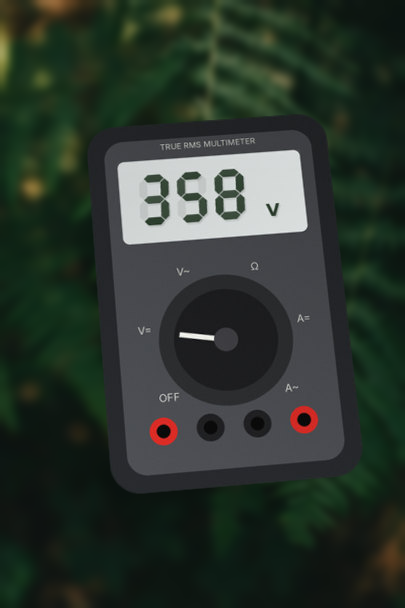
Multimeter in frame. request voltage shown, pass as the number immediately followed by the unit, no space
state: 358V
